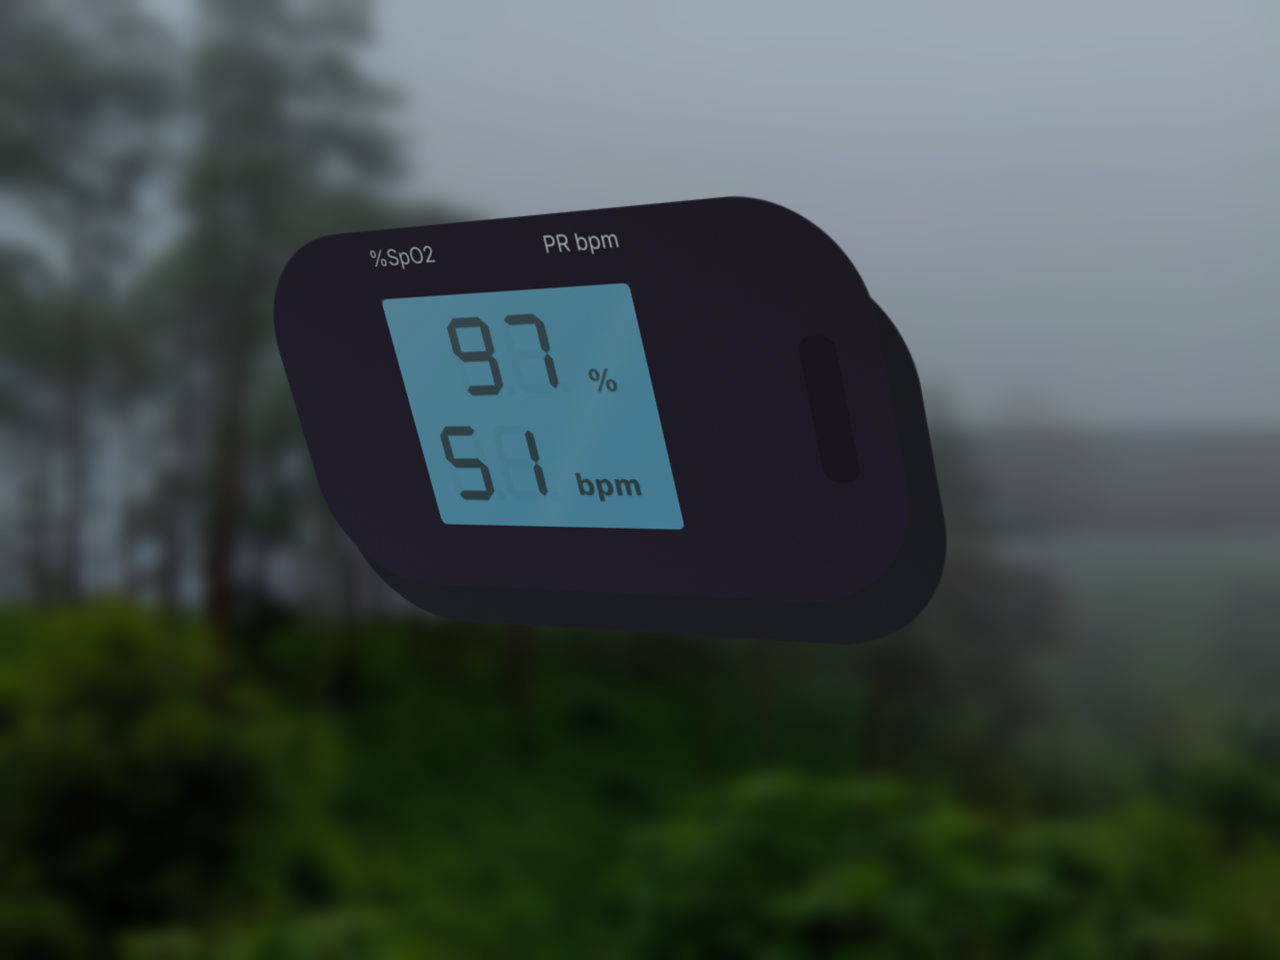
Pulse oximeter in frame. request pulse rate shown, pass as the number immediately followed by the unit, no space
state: 51bpm
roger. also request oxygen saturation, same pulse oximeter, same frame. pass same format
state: 97%
